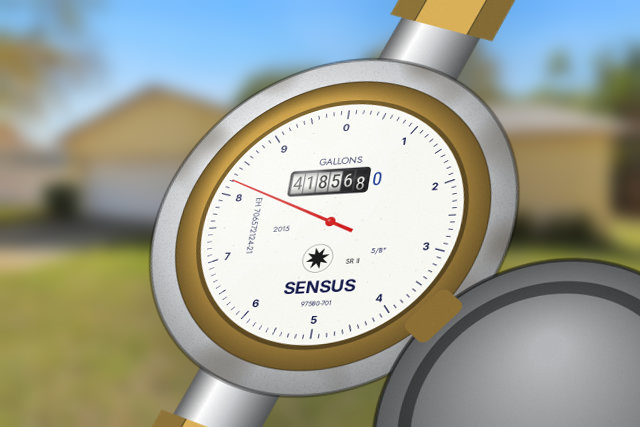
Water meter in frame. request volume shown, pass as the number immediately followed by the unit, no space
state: 4185678.2gal
